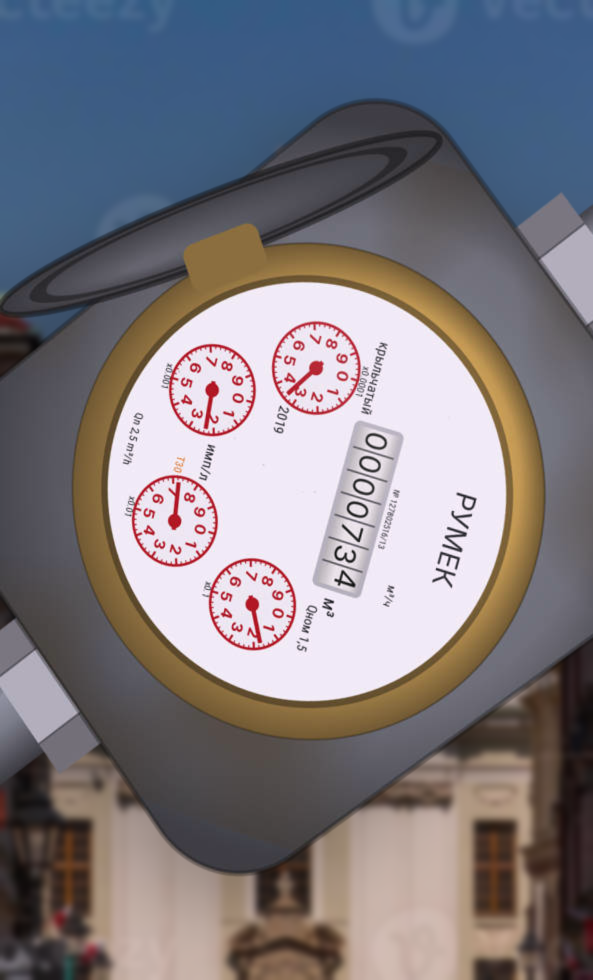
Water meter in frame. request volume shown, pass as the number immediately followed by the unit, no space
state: 734.1723m³
